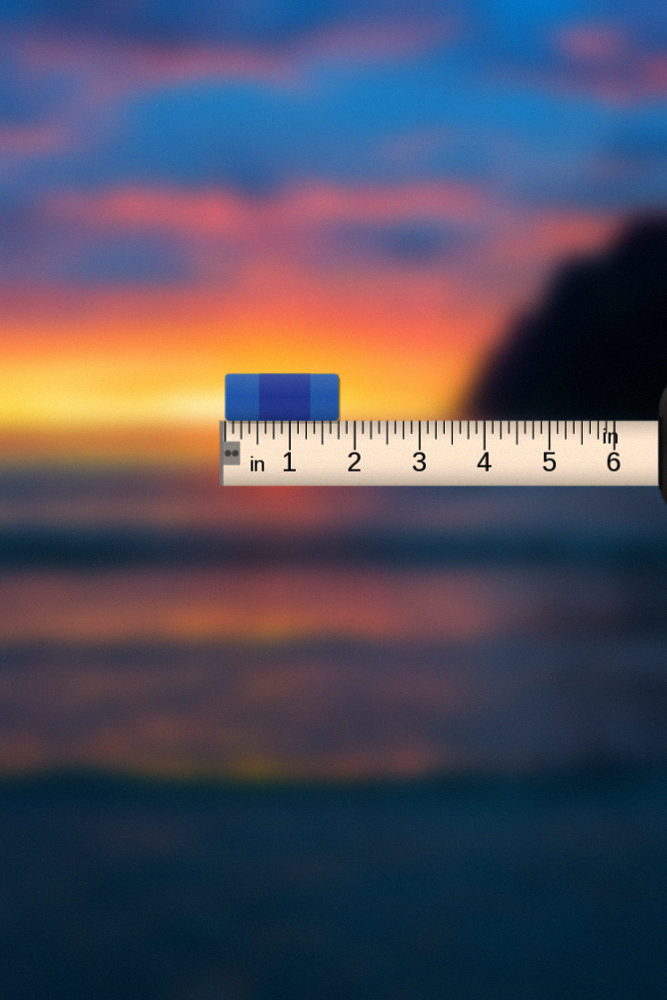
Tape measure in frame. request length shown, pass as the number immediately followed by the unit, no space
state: 1.75in
